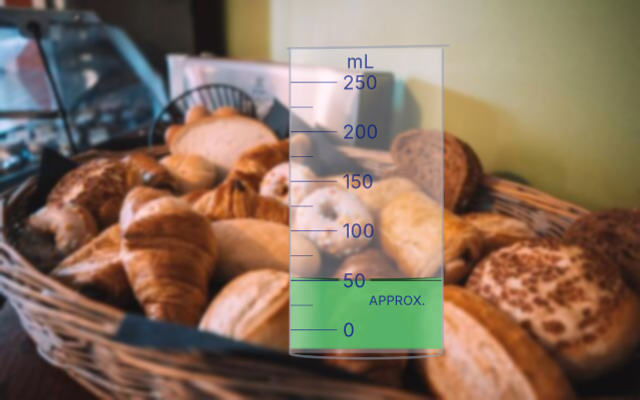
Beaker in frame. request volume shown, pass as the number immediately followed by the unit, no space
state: 50mL
